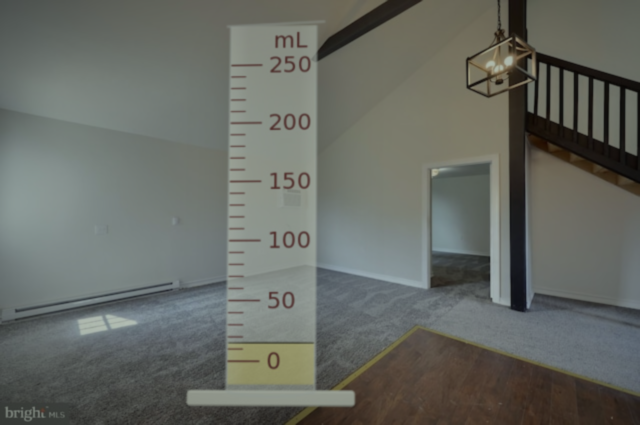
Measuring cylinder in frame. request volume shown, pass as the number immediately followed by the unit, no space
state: 15mL
